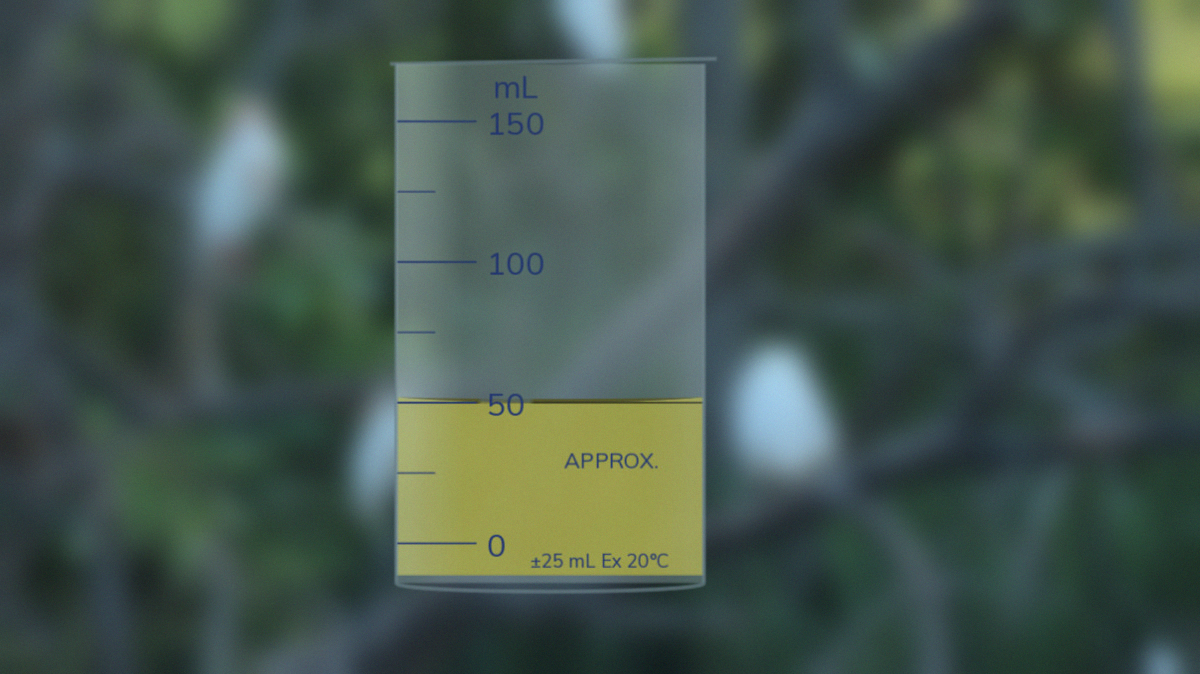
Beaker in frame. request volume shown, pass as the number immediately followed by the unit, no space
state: 50mL
